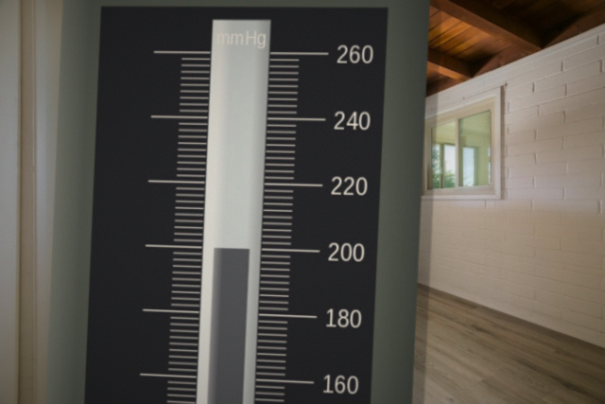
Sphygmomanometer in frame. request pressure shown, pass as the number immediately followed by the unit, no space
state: 200mmHg
